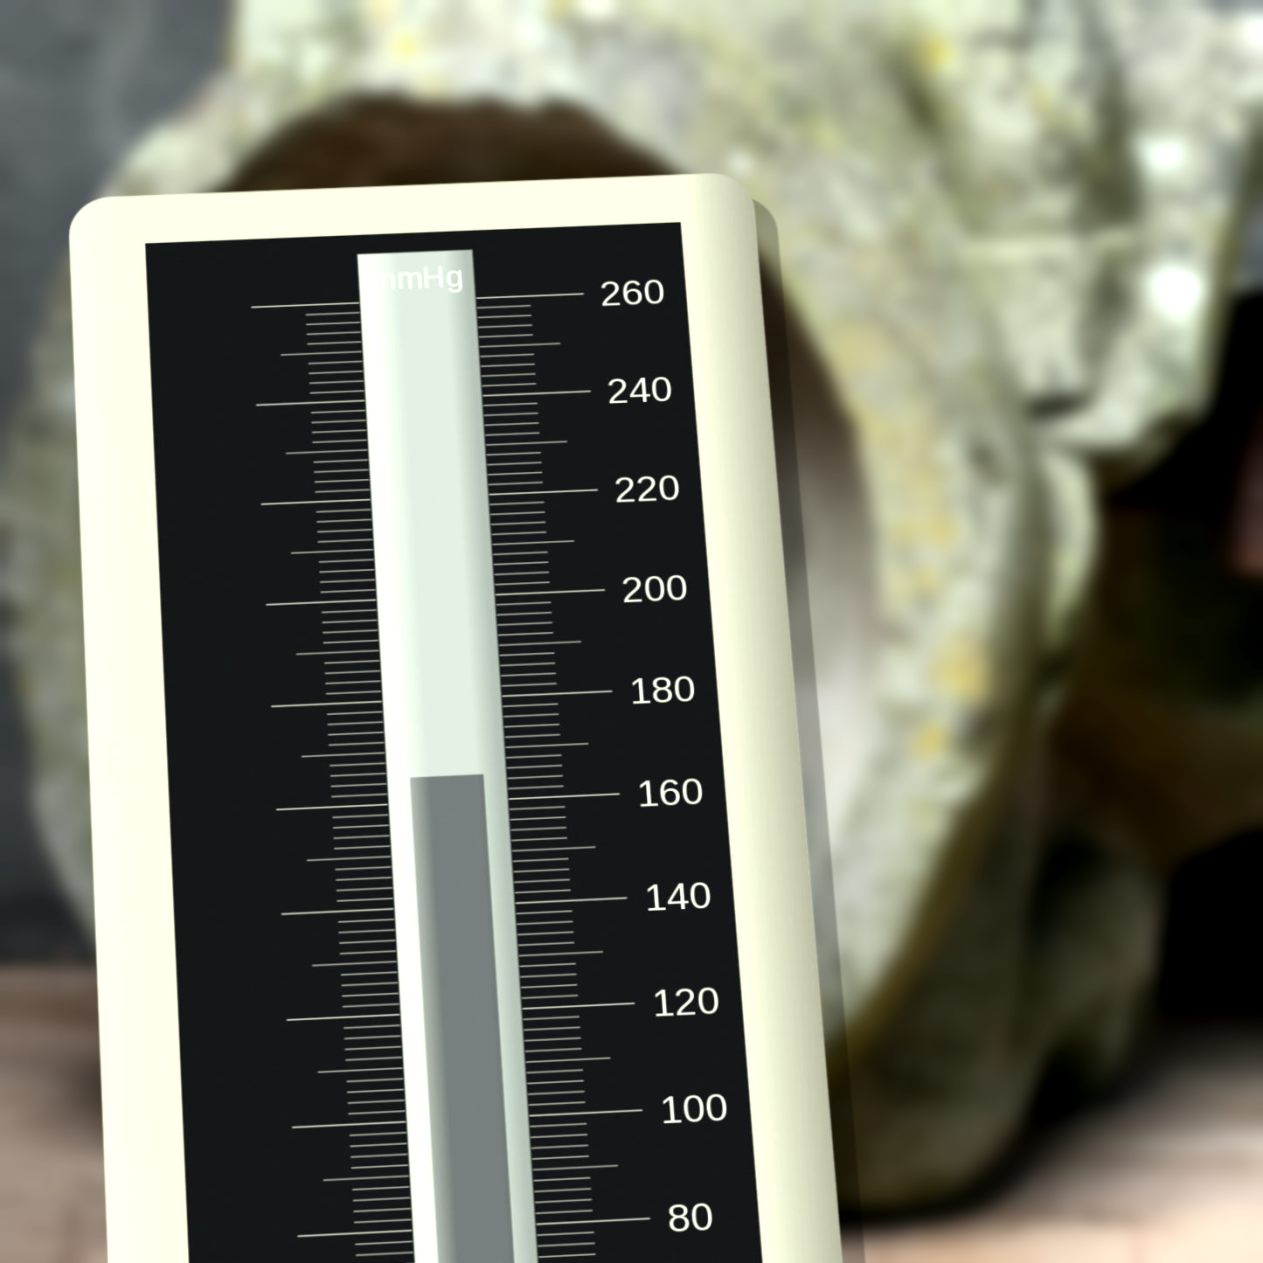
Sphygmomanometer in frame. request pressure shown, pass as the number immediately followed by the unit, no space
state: 165mmHg
